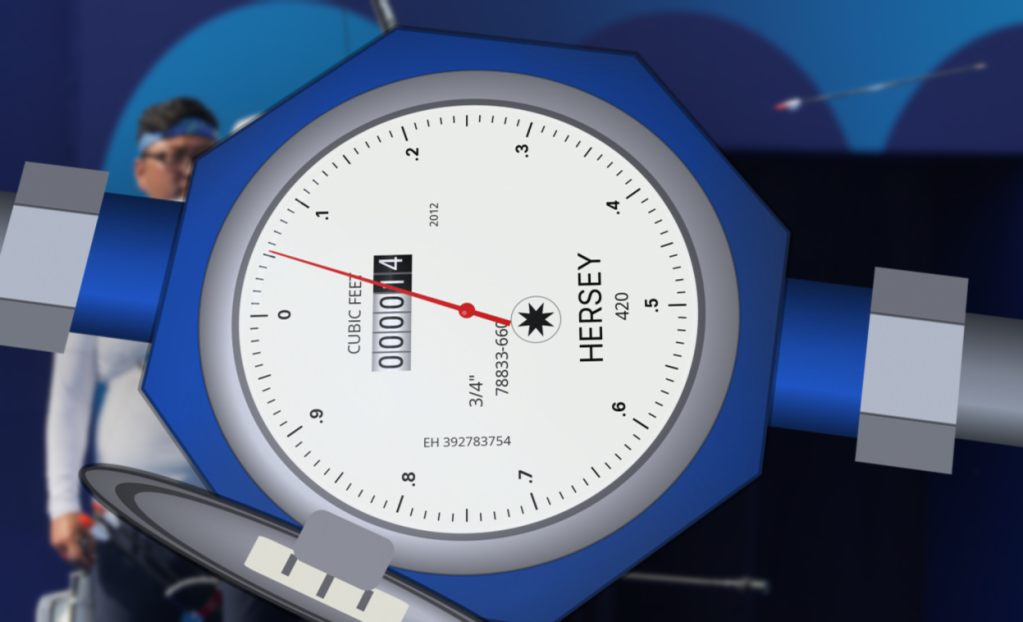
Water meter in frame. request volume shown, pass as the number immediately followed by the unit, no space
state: 14.05ft³
